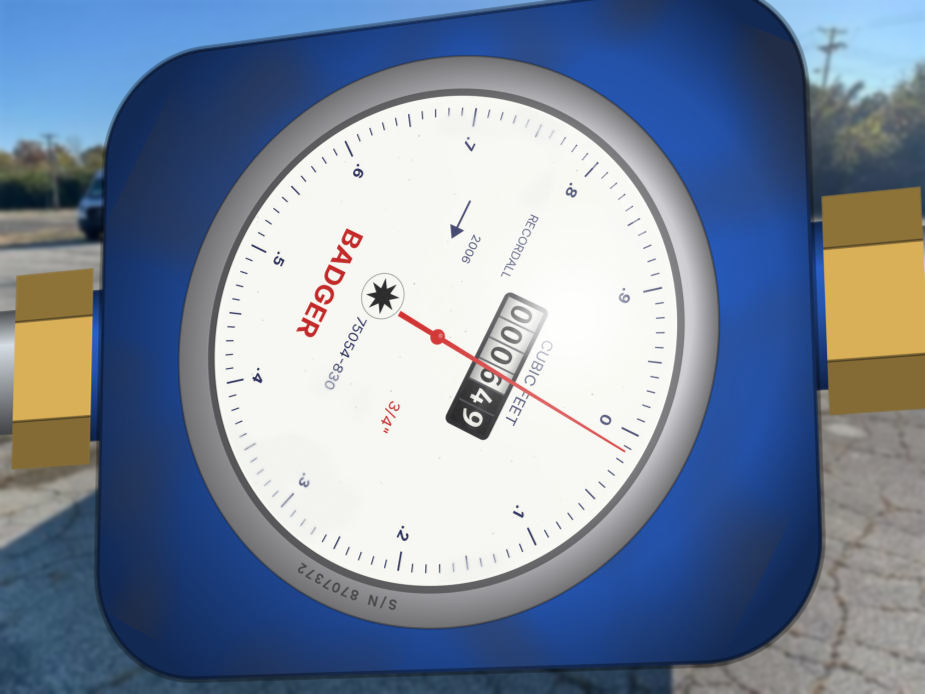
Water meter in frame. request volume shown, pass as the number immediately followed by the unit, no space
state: 649.01ft³
